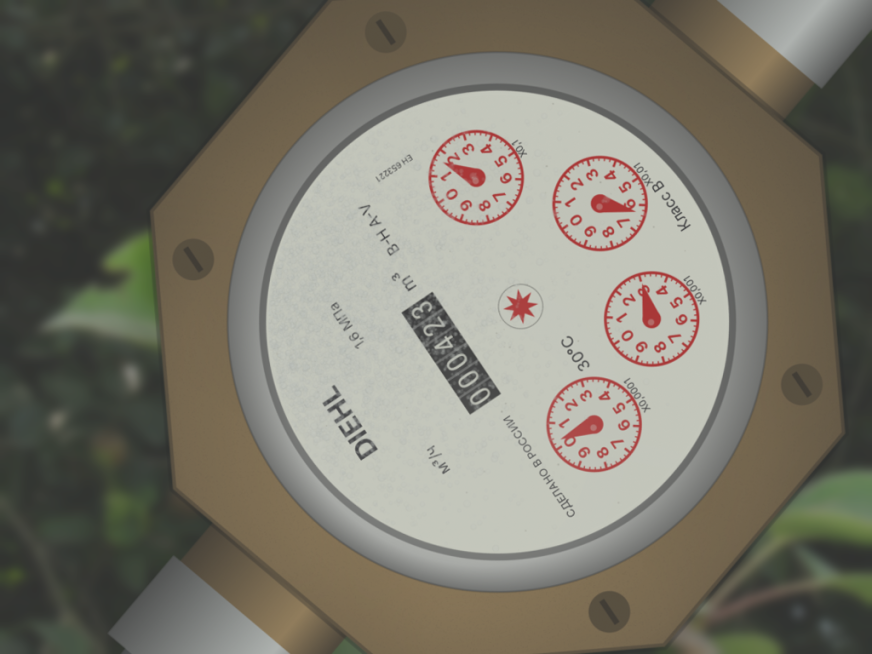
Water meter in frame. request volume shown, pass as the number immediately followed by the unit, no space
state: 423.1630m³
